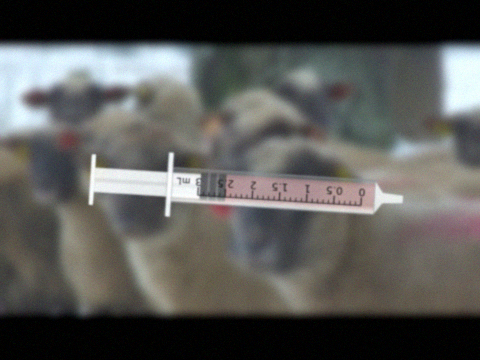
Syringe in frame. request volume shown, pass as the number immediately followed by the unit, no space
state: 2.5mL
